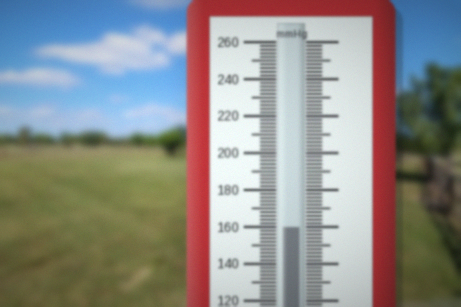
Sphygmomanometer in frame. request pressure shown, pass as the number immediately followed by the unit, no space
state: 160mmHg
